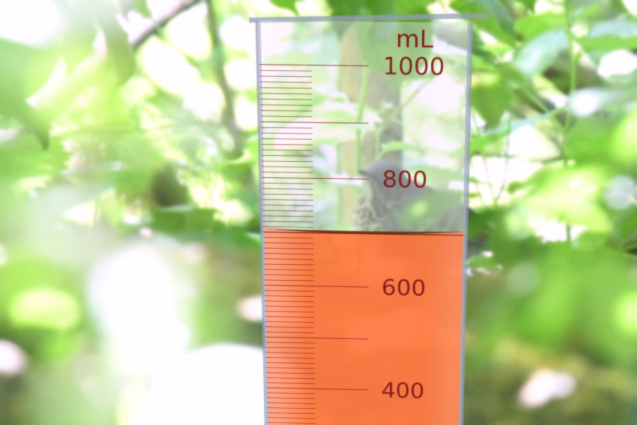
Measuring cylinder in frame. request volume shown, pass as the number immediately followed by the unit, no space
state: 700mL
